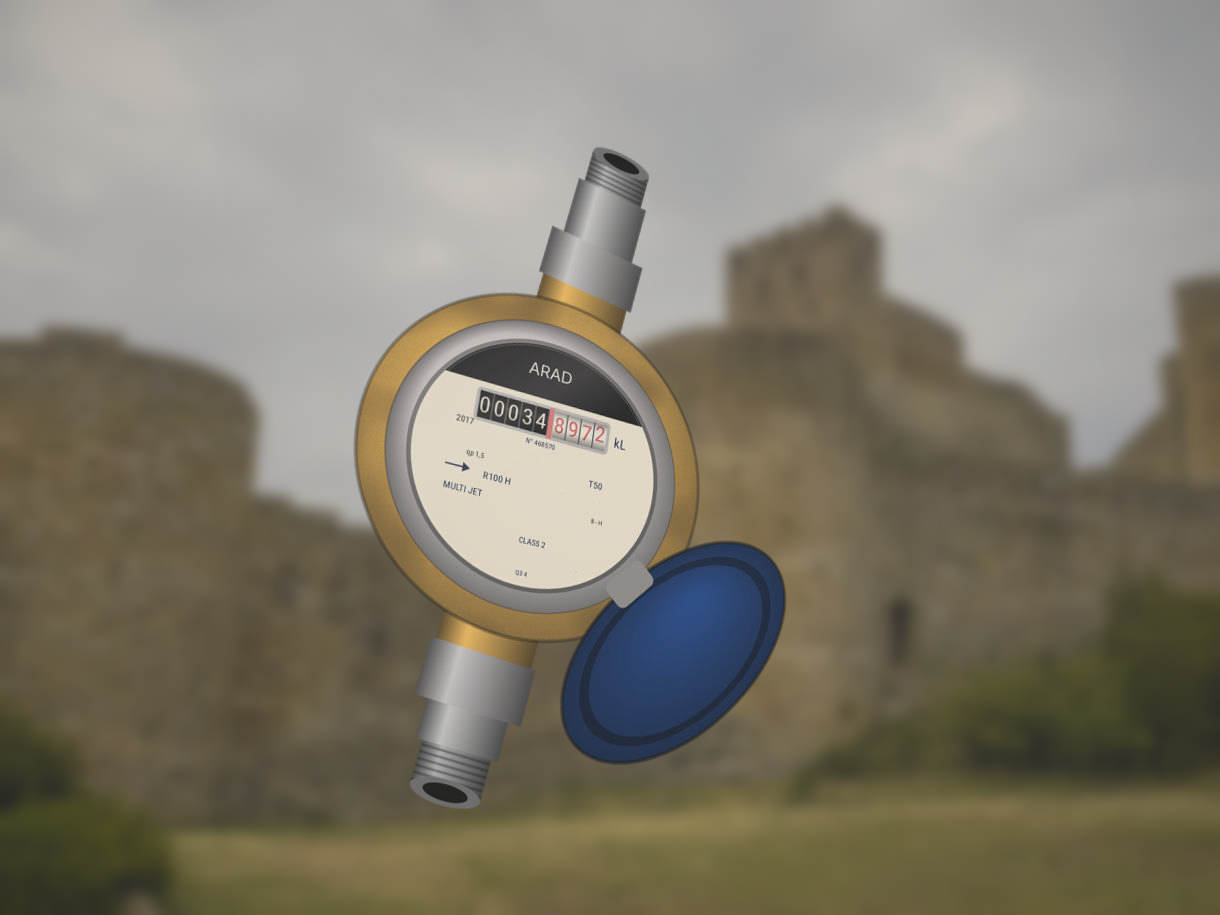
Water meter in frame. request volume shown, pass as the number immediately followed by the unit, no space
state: 34.8972kL
